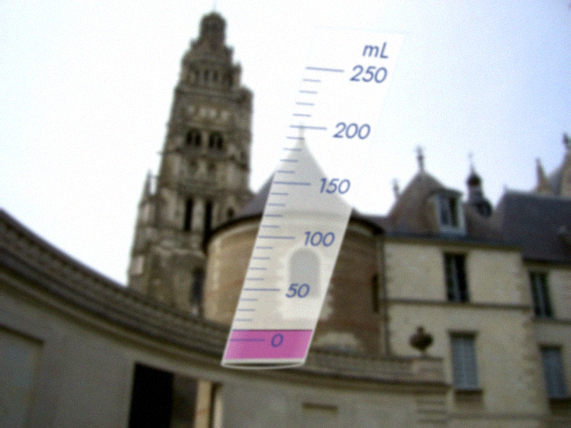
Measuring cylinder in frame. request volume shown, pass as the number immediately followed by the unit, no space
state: 10mL
